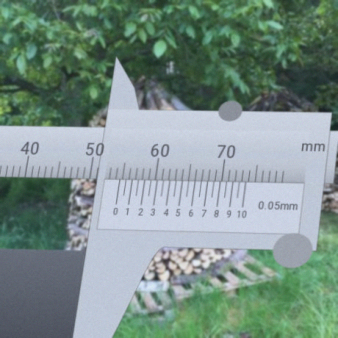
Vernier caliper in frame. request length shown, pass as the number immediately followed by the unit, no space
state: 54.6mm
